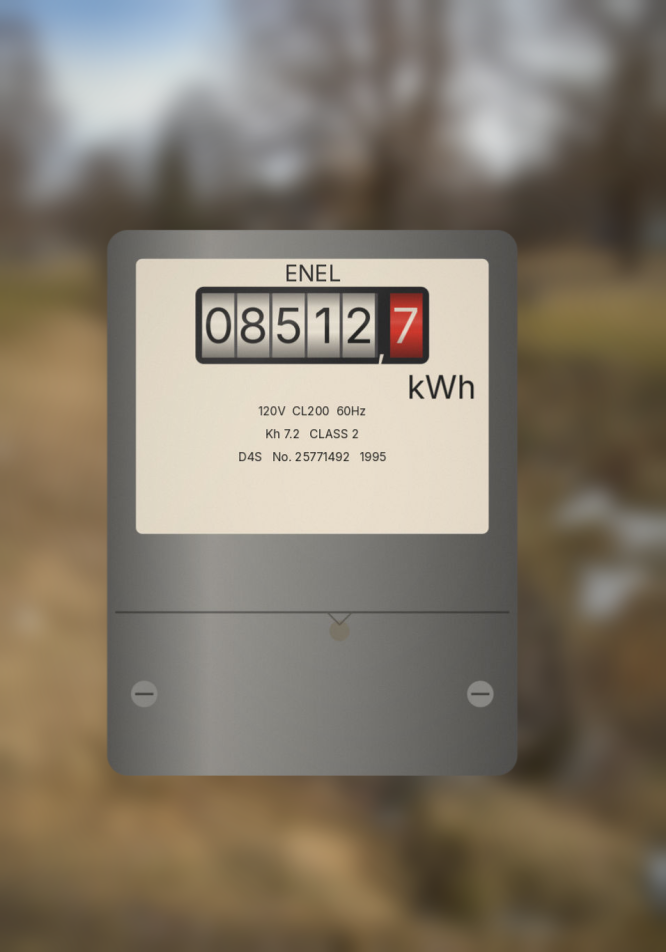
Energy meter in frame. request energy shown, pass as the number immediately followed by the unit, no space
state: 8512.7kWh
